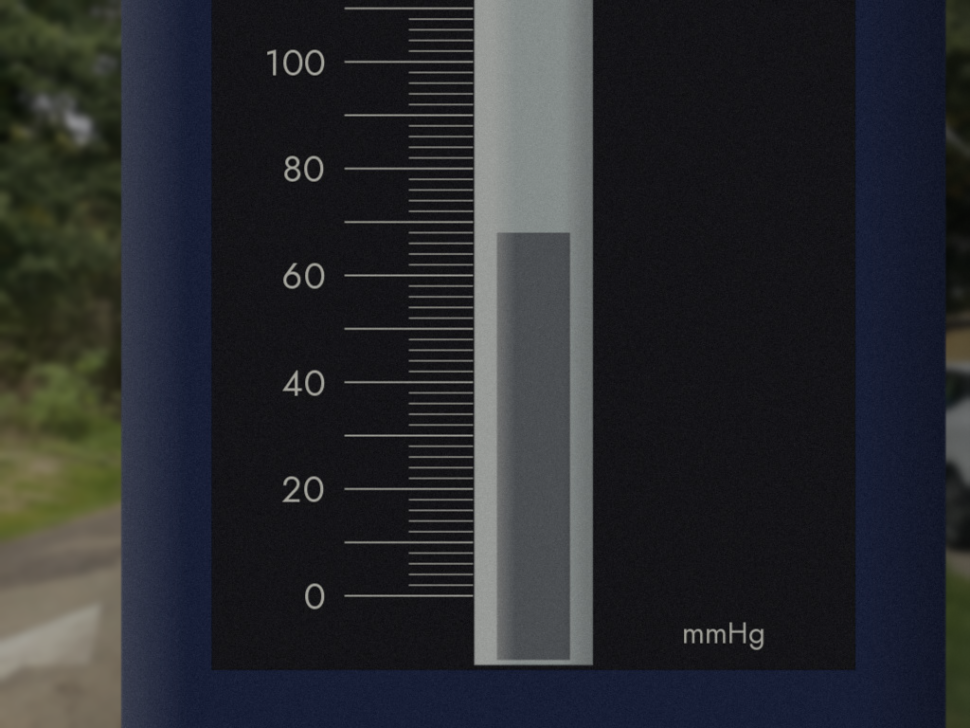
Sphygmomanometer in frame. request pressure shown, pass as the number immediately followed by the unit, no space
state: 68mmHg
